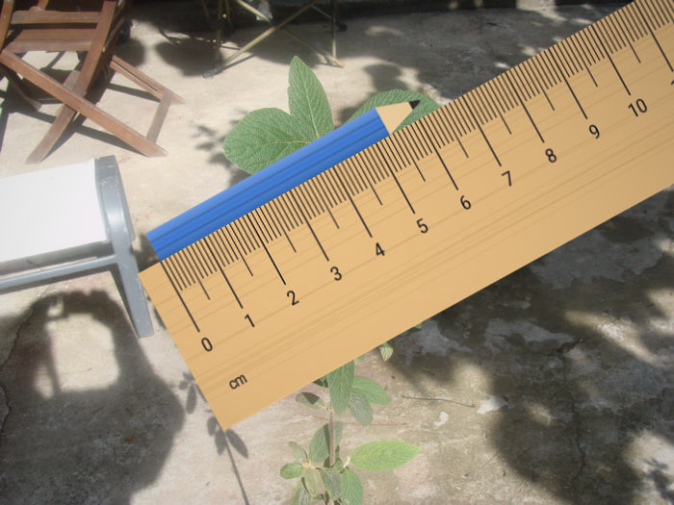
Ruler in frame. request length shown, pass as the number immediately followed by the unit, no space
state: 6.2cm
